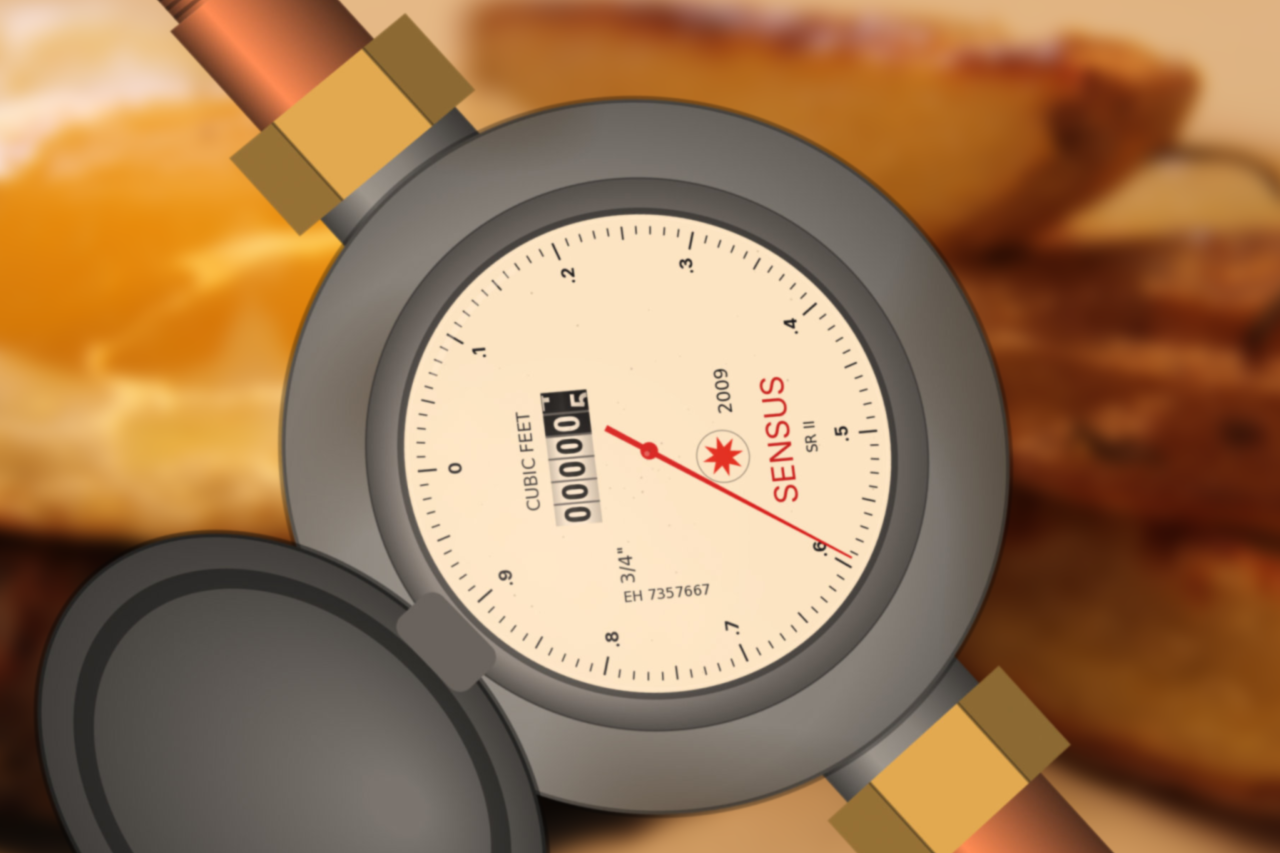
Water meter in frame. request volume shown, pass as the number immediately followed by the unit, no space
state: 4.59ft³
